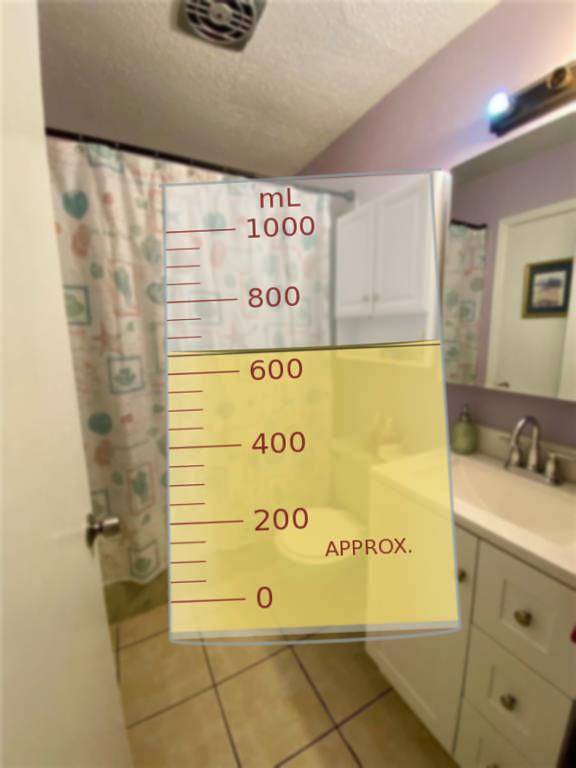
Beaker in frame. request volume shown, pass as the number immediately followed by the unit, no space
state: 650mL
